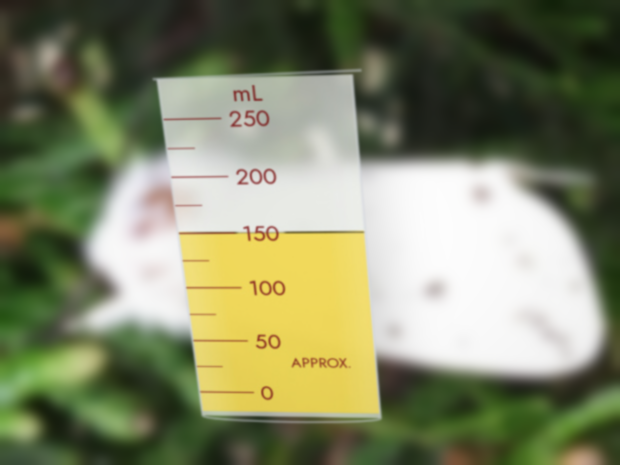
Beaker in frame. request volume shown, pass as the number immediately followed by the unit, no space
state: 150mL
